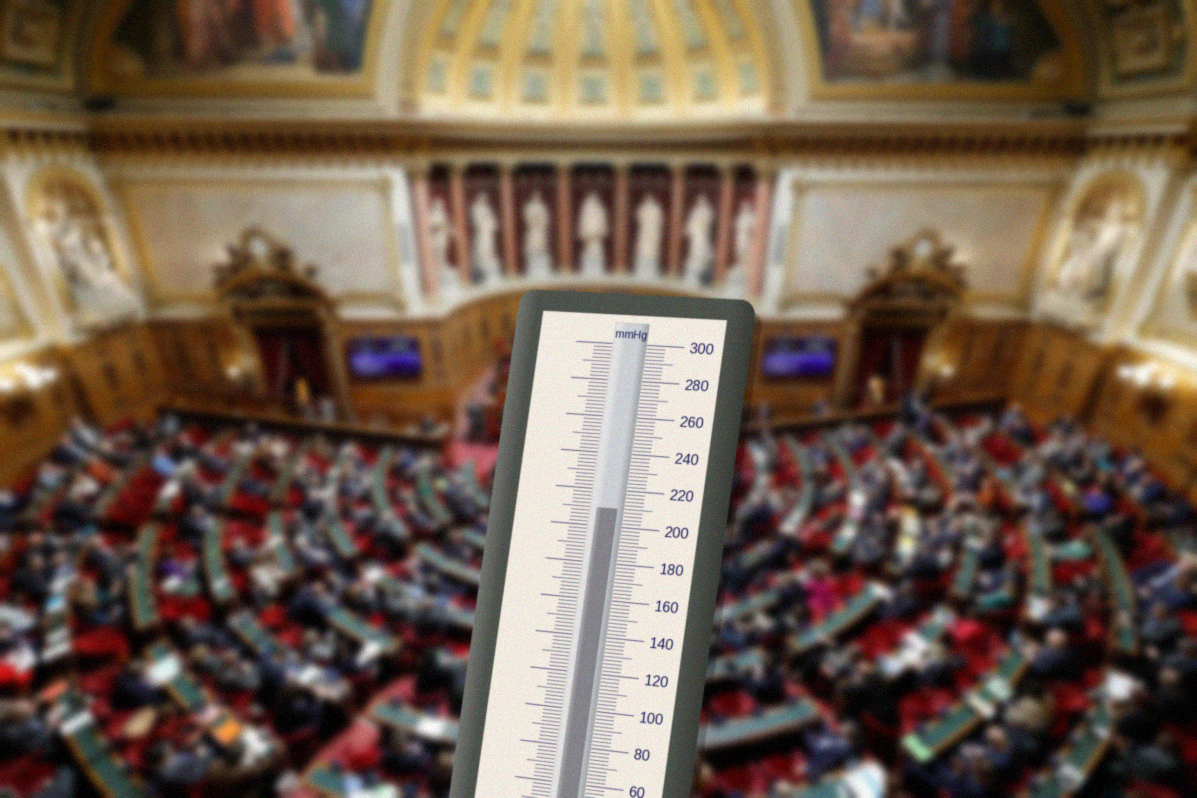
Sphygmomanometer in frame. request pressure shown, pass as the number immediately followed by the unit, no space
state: 210mmHg
